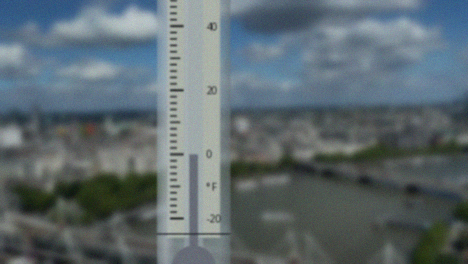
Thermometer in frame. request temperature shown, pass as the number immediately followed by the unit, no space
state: 0°F
